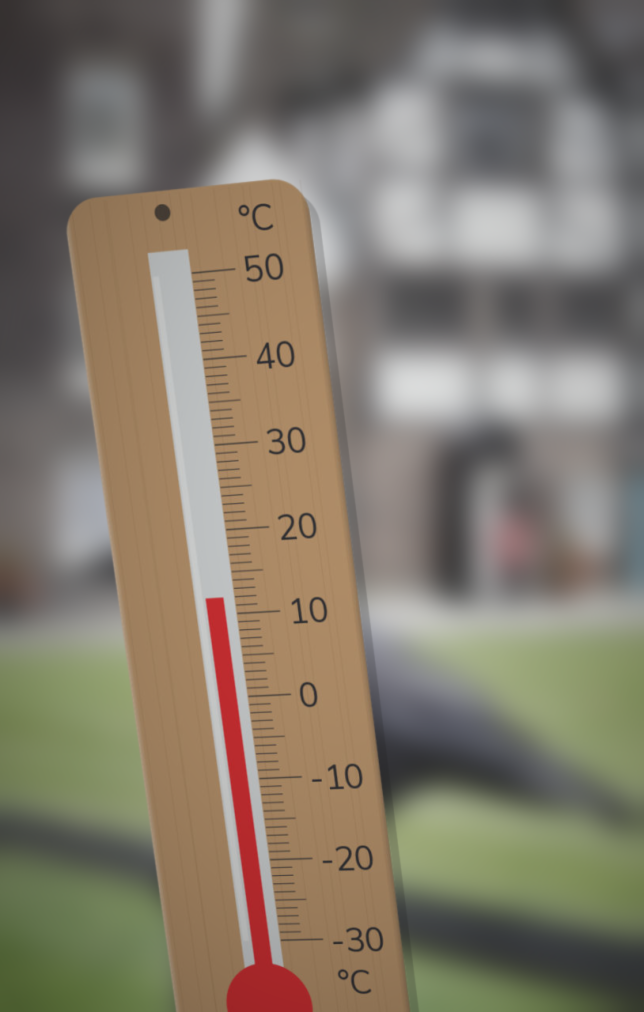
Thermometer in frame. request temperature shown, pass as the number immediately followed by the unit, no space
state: 12°C
